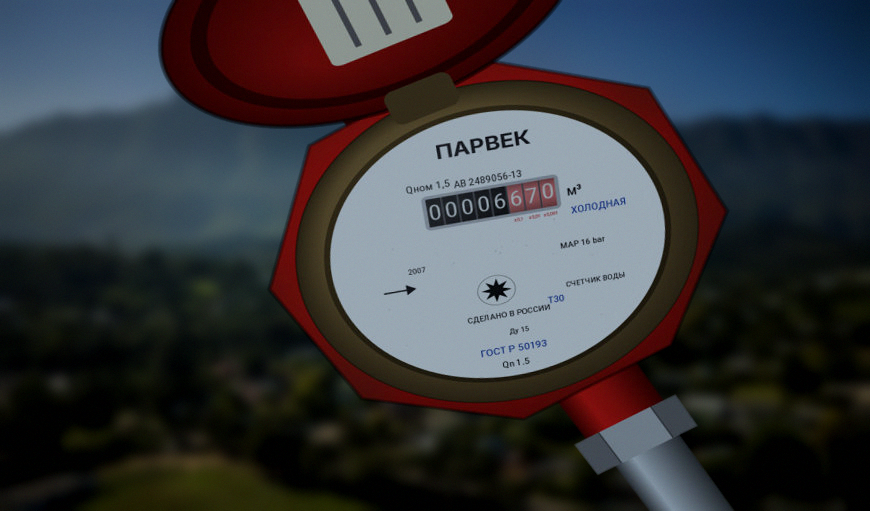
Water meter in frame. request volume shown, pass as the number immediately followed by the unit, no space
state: 6.670m³
